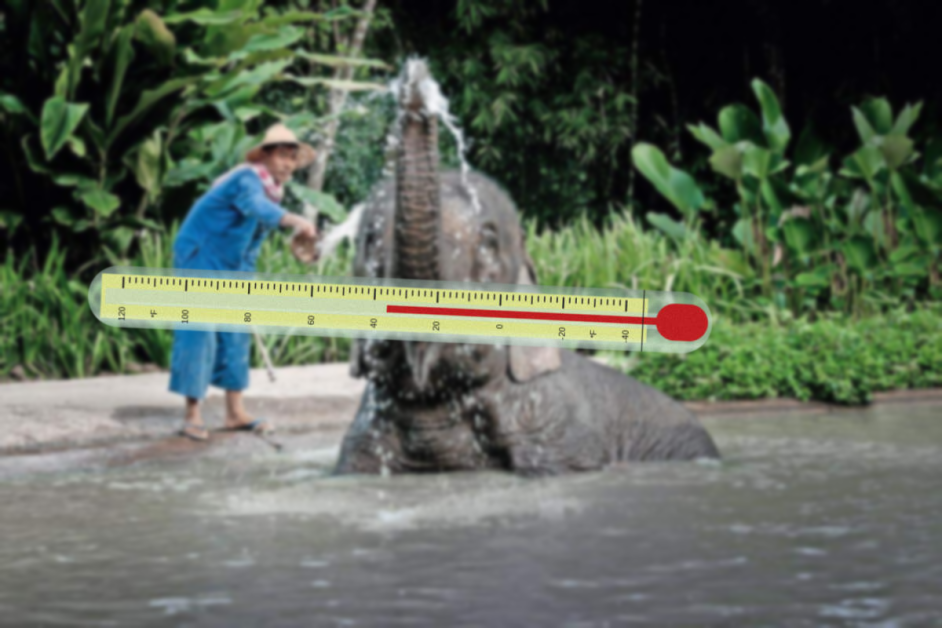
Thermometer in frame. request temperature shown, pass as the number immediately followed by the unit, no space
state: 36°F
